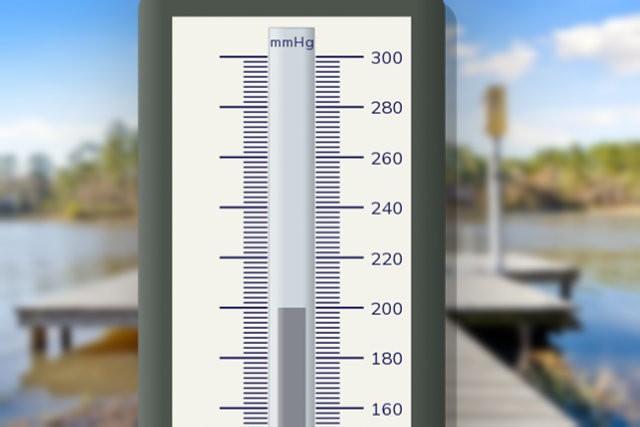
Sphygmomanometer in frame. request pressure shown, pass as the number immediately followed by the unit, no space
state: 200mmHg
